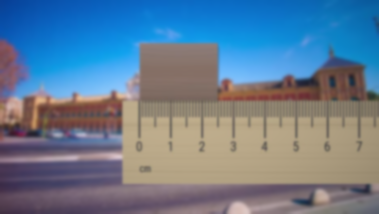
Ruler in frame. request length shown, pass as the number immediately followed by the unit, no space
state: 2.5cm
